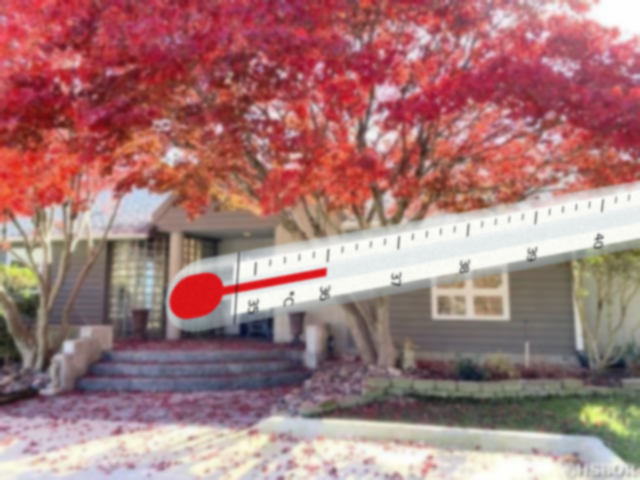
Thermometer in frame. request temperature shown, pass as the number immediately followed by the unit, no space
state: 36°C
